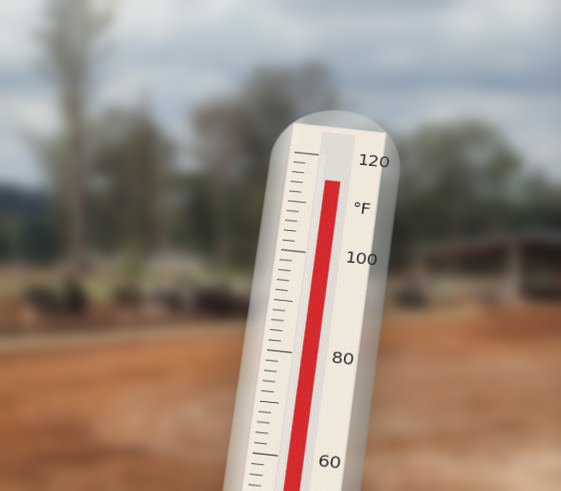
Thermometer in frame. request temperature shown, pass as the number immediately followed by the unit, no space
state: 115°F
